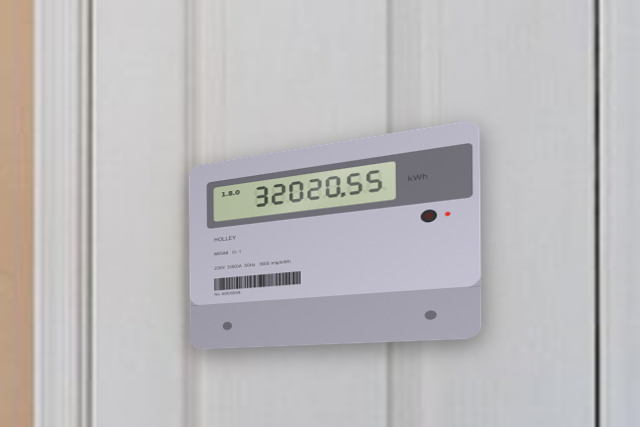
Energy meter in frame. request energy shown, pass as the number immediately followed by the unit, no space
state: 32020.55kWh
